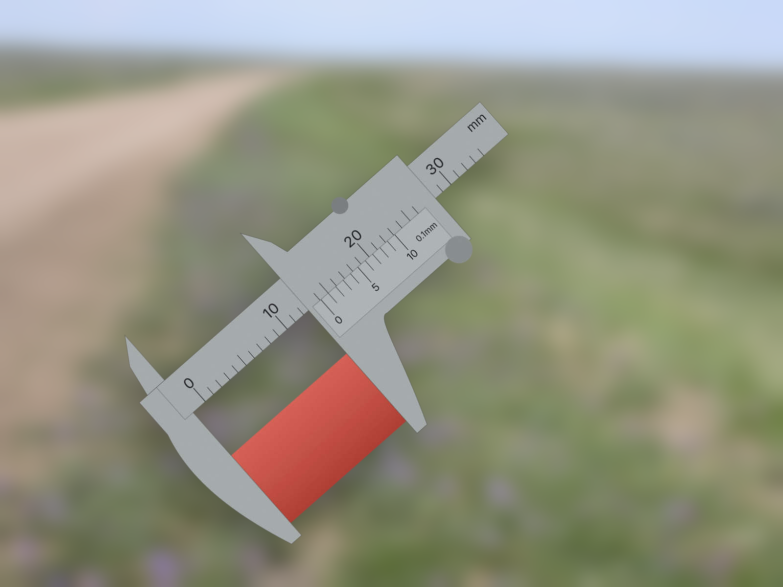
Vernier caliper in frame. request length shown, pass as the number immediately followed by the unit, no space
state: 14.1mm
